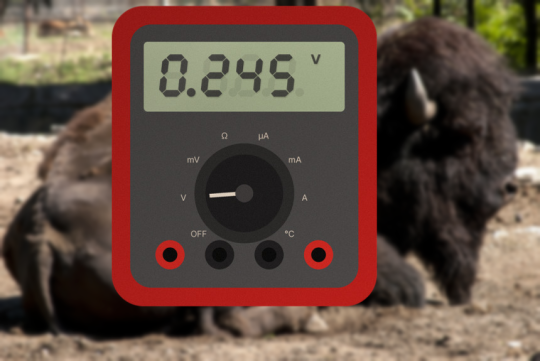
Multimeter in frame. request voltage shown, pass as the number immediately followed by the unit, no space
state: 0.245V
